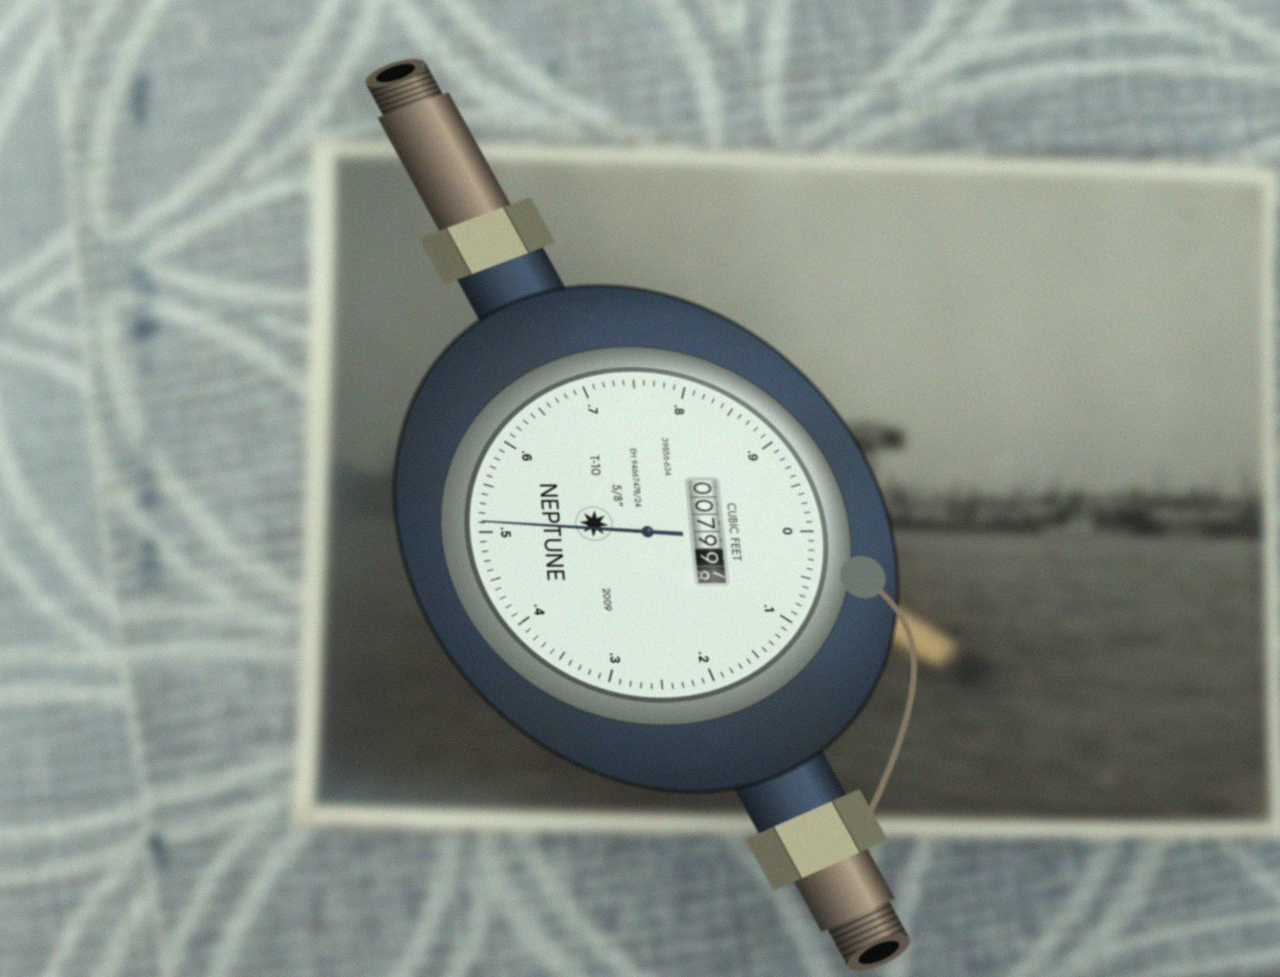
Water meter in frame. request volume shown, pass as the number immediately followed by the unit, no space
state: 7997.51ft³
